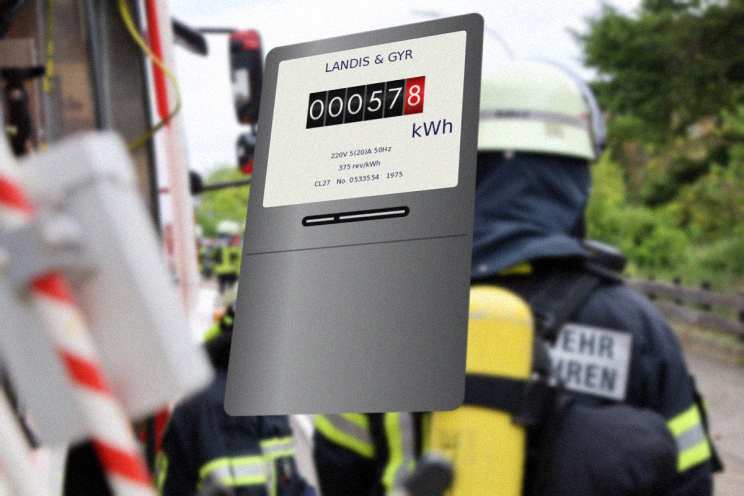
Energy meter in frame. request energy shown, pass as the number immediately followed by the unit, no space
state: 57.8kWh
